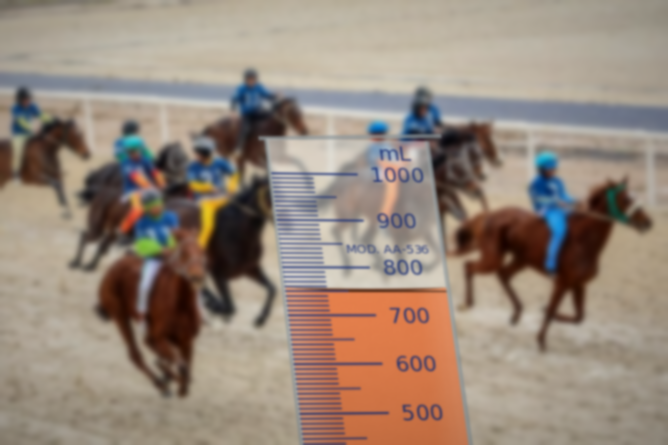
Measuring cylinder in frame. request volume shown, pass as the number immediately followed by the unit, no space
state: 750mL
